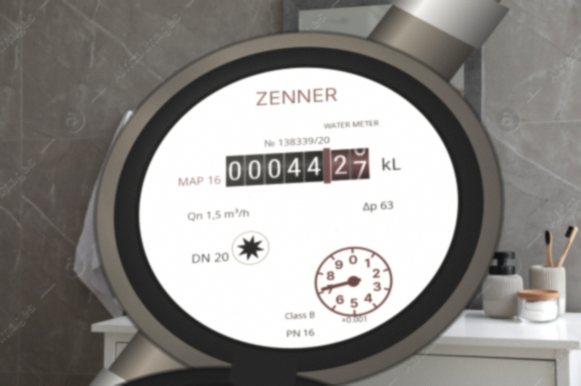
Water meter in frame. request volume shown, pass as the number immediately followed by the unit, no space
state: 44.267kL
